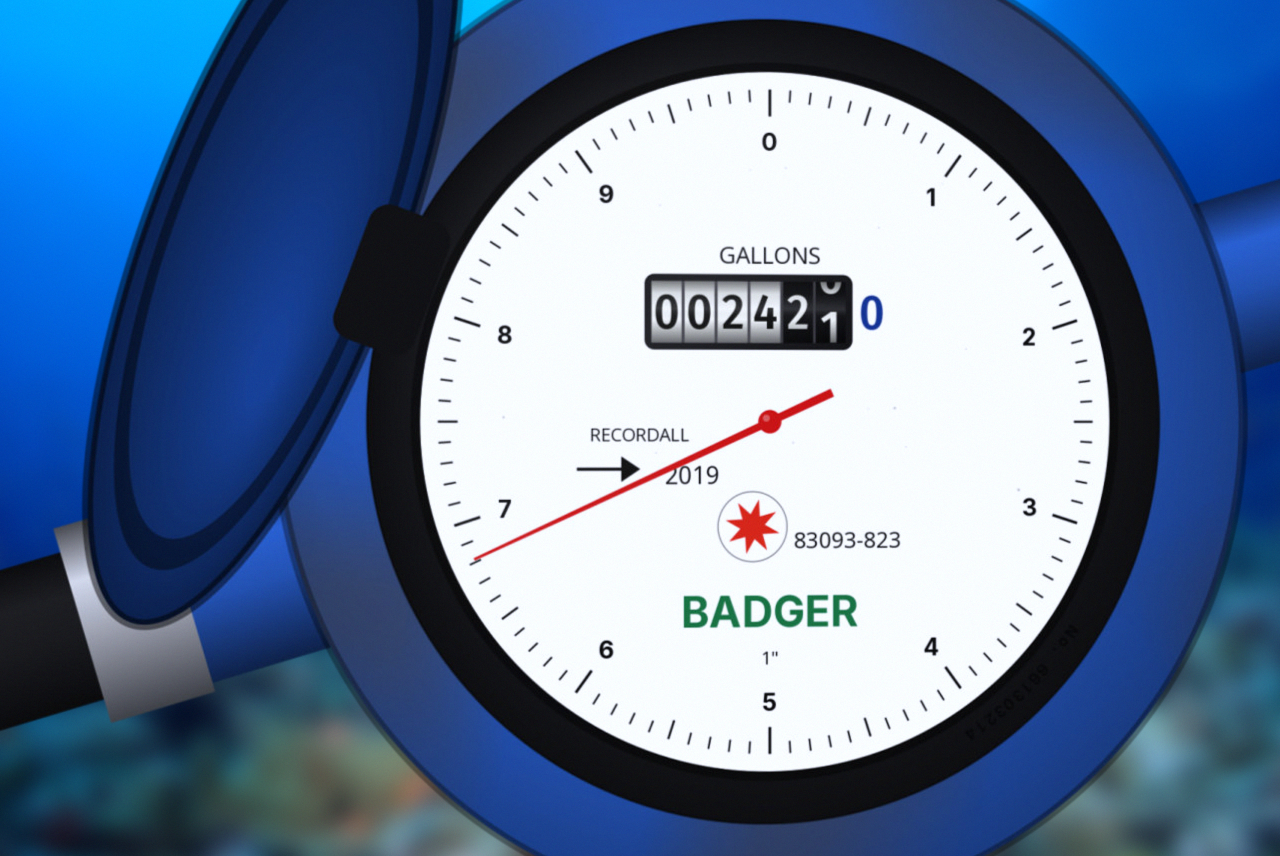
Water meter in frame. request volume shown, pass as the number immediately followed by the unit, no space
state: 24206.8gal
